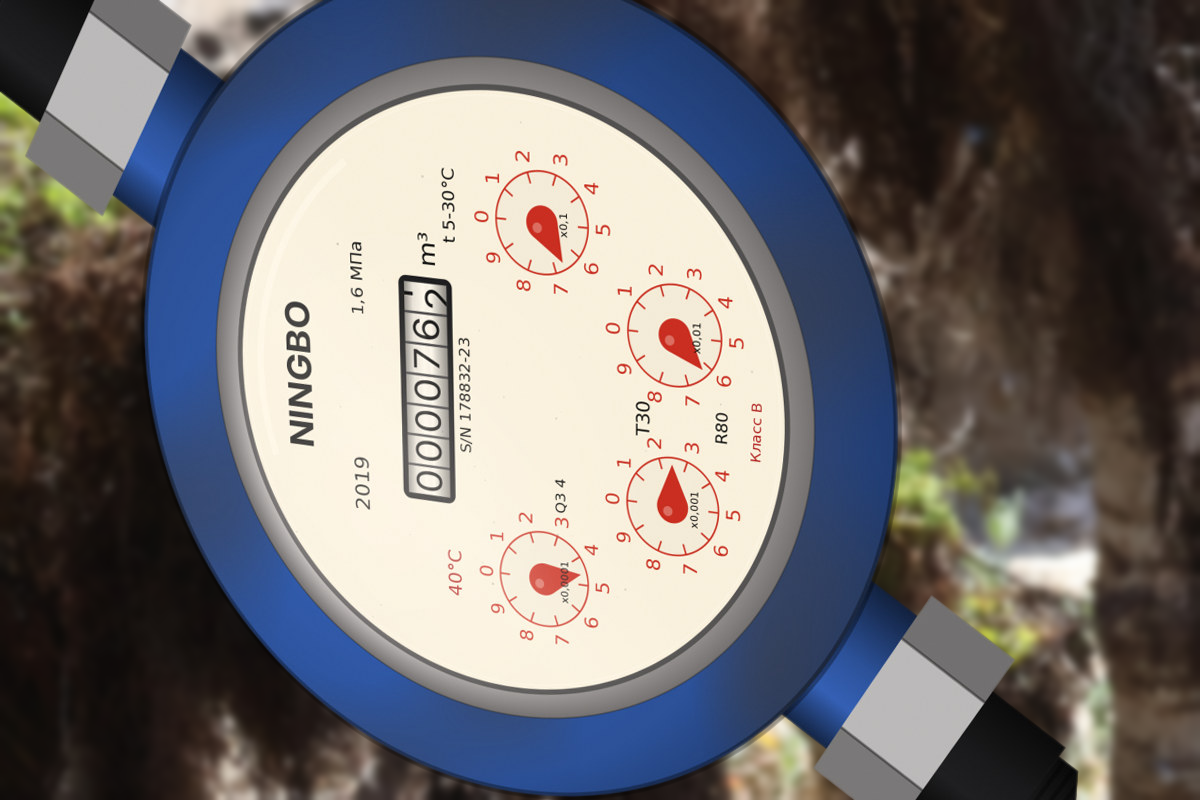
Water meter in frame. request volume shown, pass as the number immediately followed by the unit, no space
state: 761.6624m³
